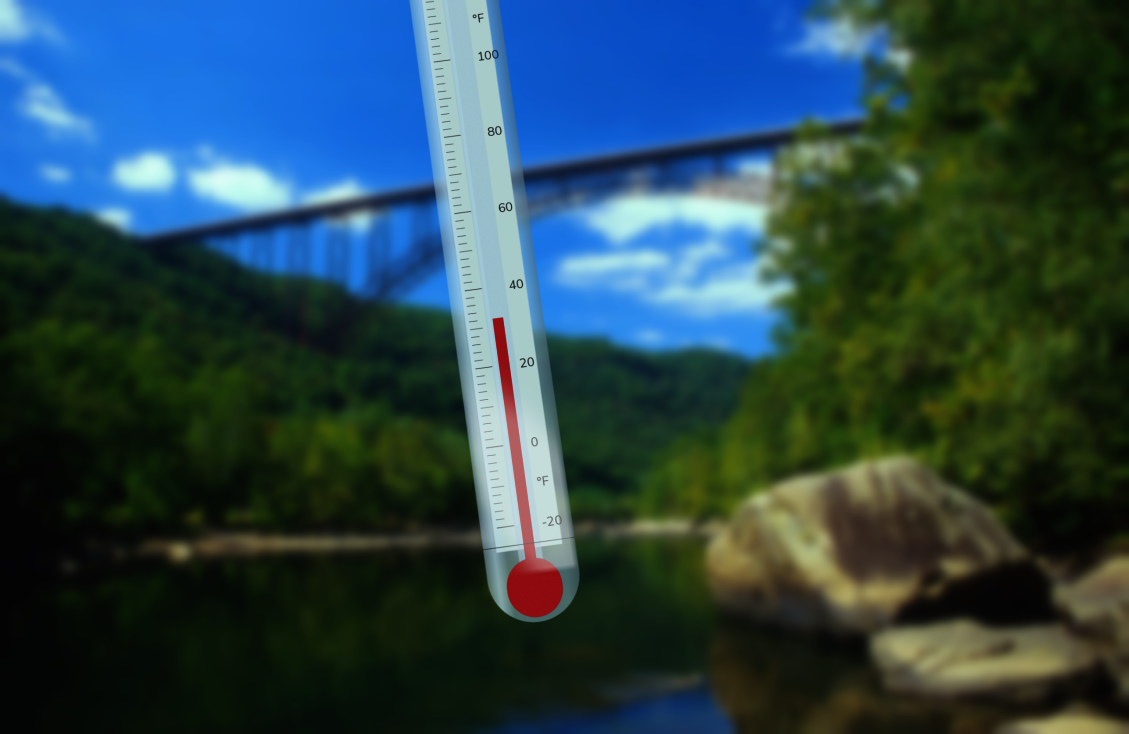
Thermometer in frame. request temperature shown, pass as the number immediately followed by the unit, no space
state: 32°F
